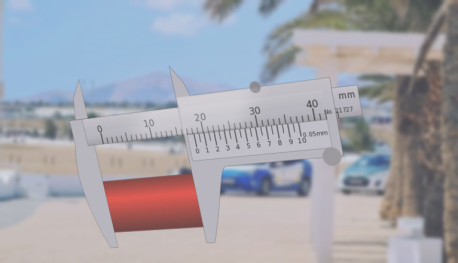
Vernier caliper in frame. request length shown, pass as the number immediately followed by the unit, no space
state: 18.2mm
